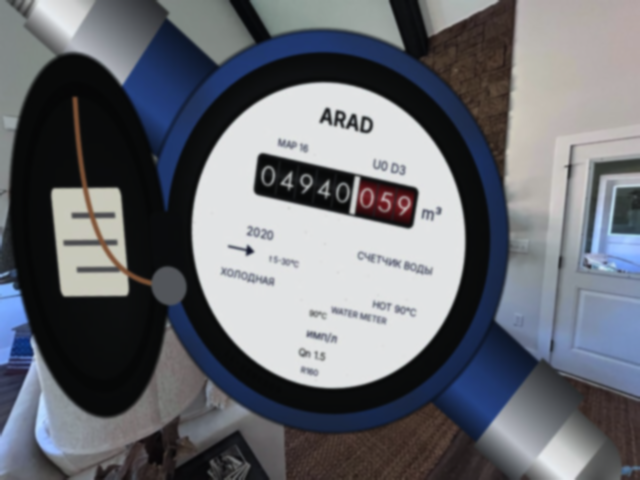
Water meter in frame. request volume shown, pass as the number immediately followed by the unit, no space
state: 4940.059m³
